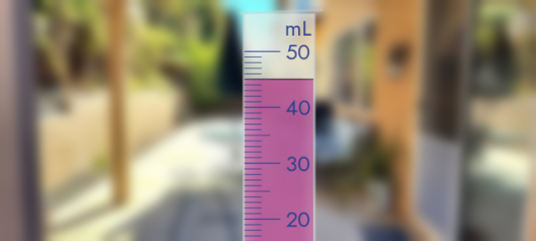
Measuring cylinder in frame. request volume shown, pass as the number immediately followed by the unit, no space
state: 45mL
